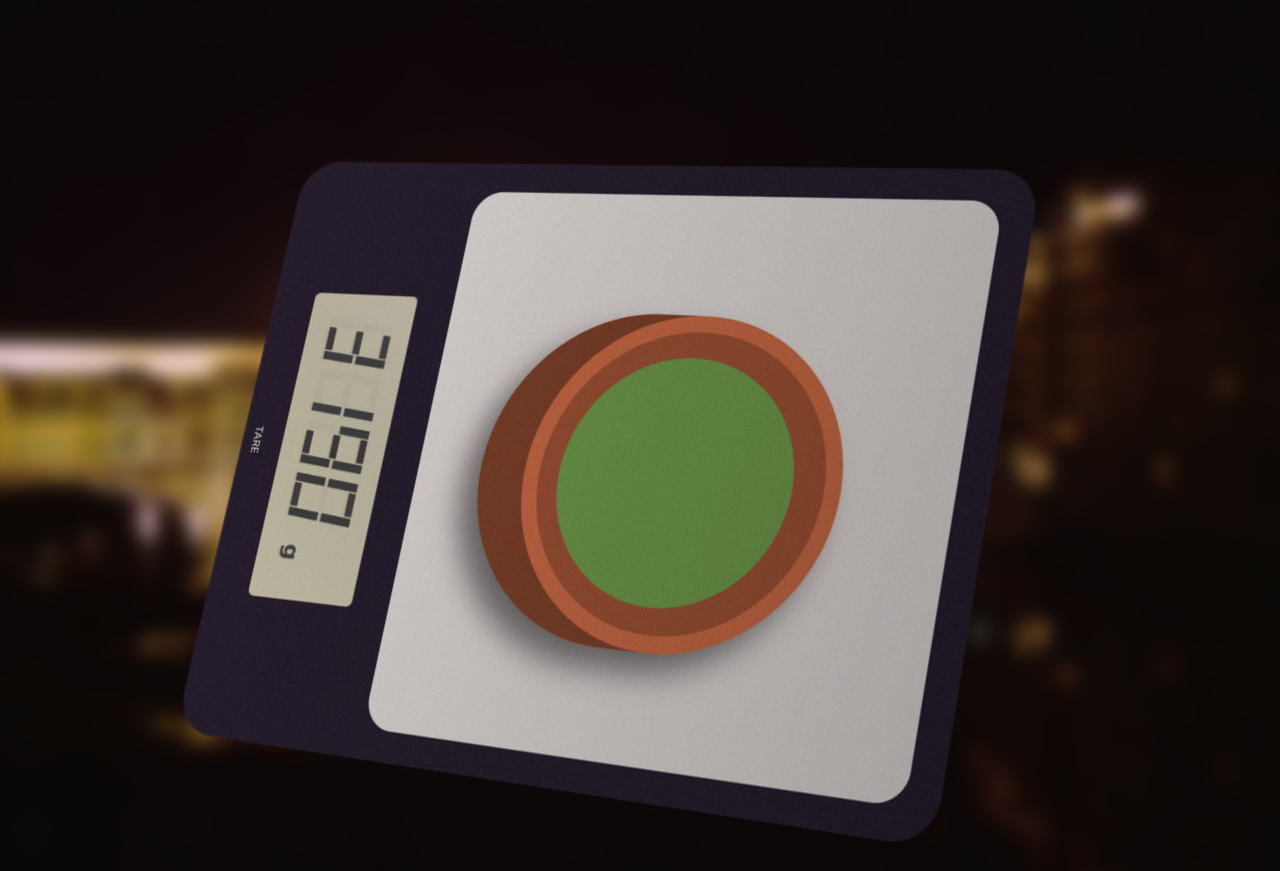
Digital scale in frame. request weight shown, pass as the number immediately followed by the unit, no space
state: 3190g
